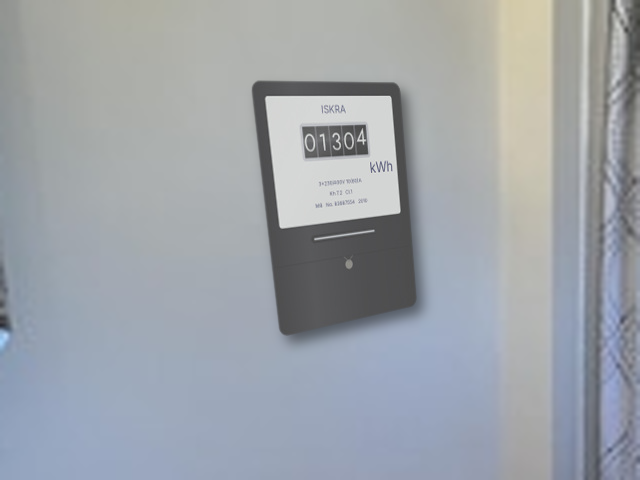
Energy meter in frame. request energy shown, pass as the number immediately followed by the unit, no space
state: 1304kWh
